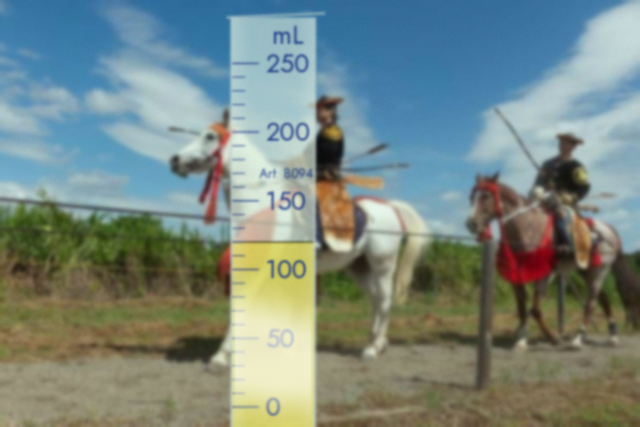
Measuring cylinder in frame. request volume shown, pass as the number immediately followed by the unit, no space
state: 120mL
